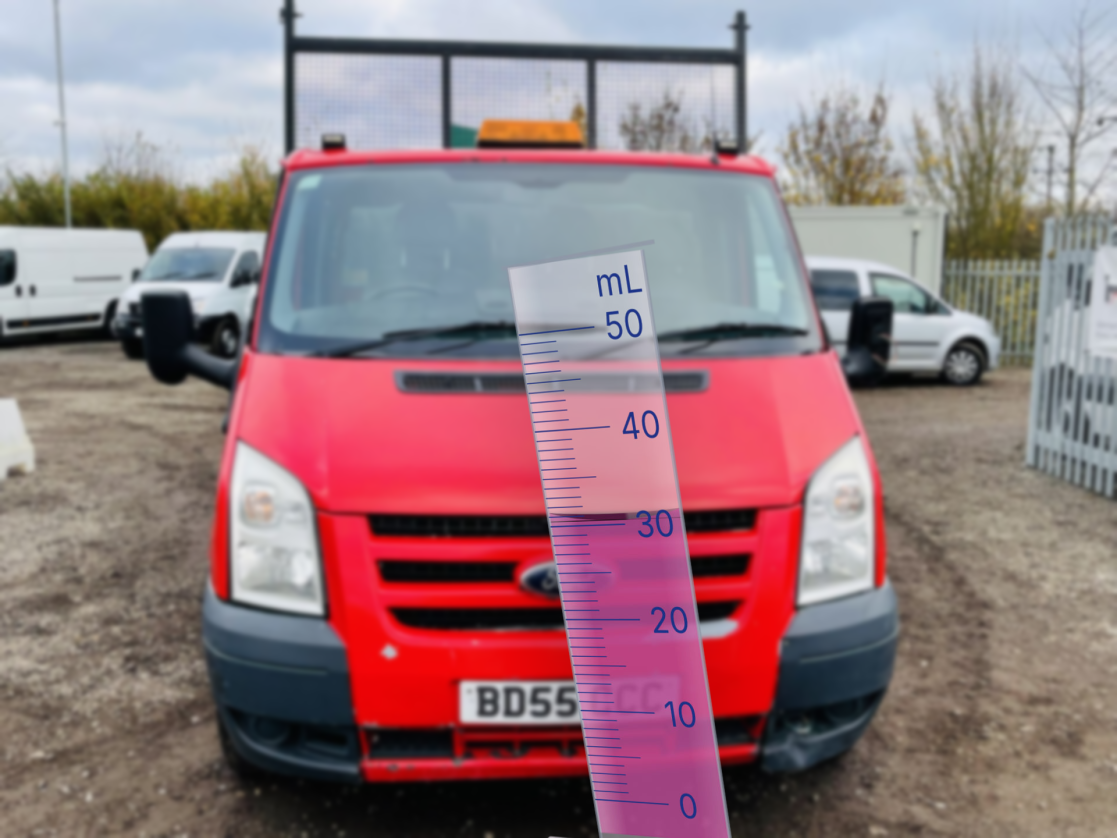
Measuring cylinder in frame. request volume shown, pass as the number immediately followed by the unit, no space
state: 30.5mL
